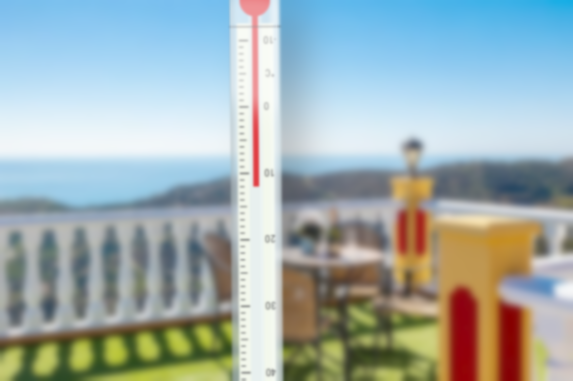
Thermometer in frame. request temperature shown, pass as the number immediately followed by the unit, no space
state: 12°C
